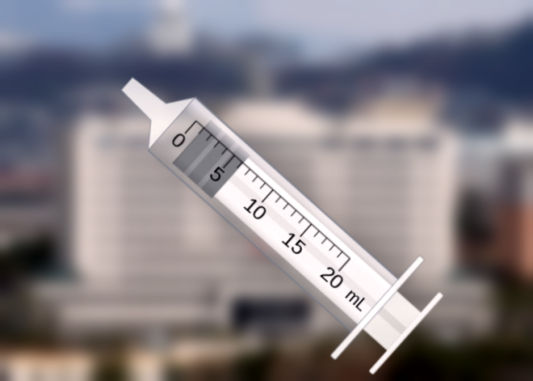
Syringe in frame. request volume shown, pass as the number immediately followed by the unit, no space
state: 1mL
